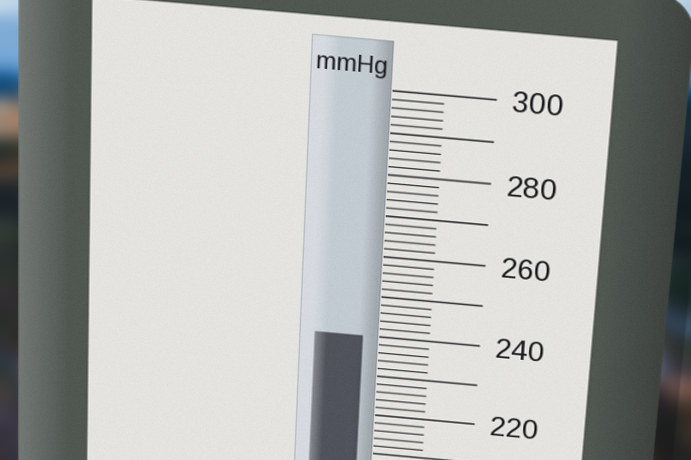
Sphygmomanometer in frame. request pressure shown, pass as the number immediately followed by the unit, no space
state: 240mmHg
